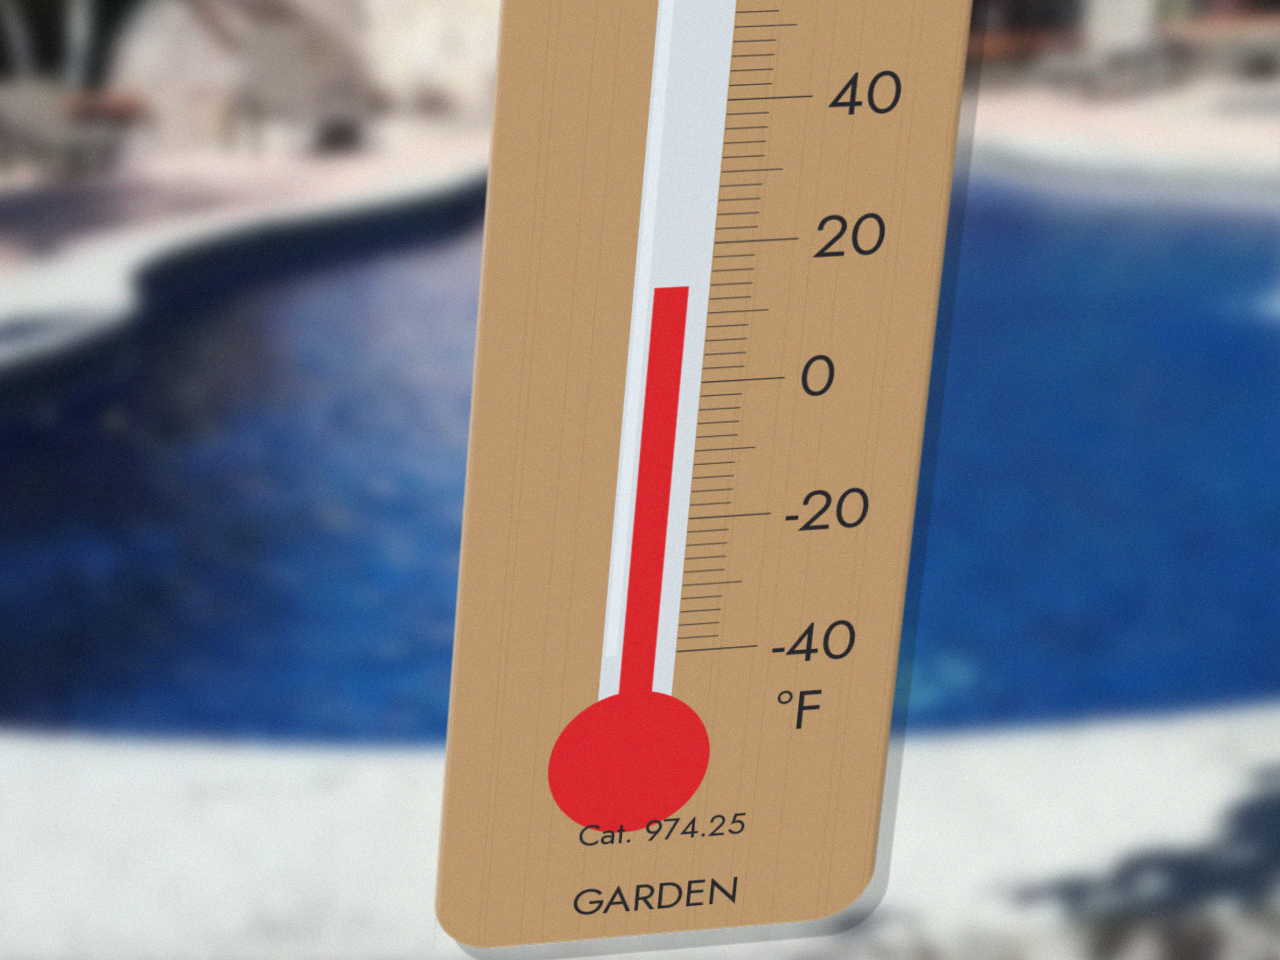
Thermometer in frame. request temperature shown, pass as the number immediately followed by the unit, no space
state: 14°F
